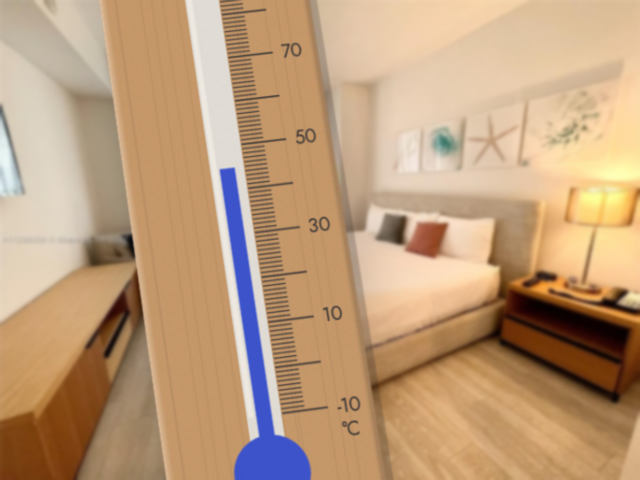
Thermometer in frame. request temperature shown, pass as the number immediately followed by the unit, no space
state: 45°C
